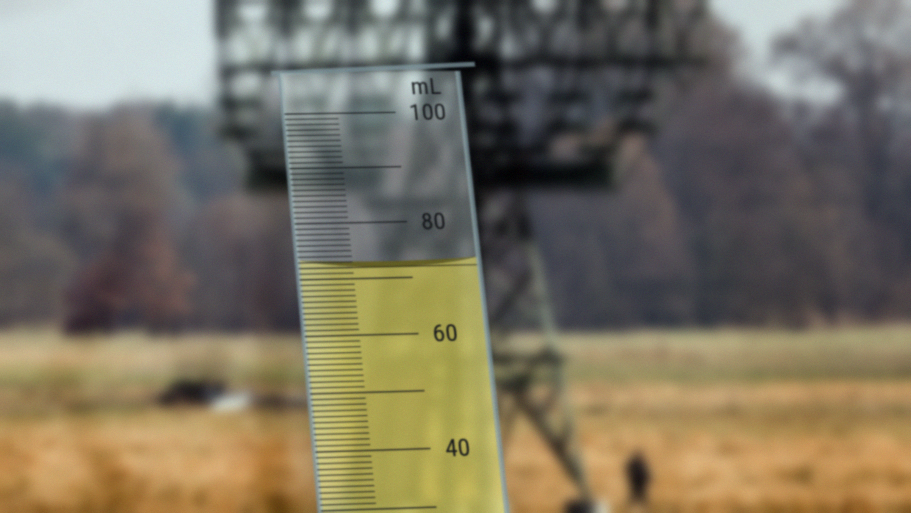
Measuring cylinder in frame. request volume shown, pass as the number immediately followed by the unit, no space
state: 72mL
